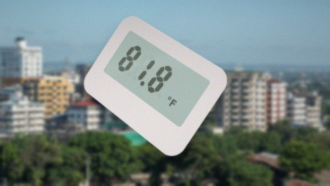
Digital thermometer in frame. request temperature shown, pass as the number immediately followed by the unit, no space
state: 81.8°F
